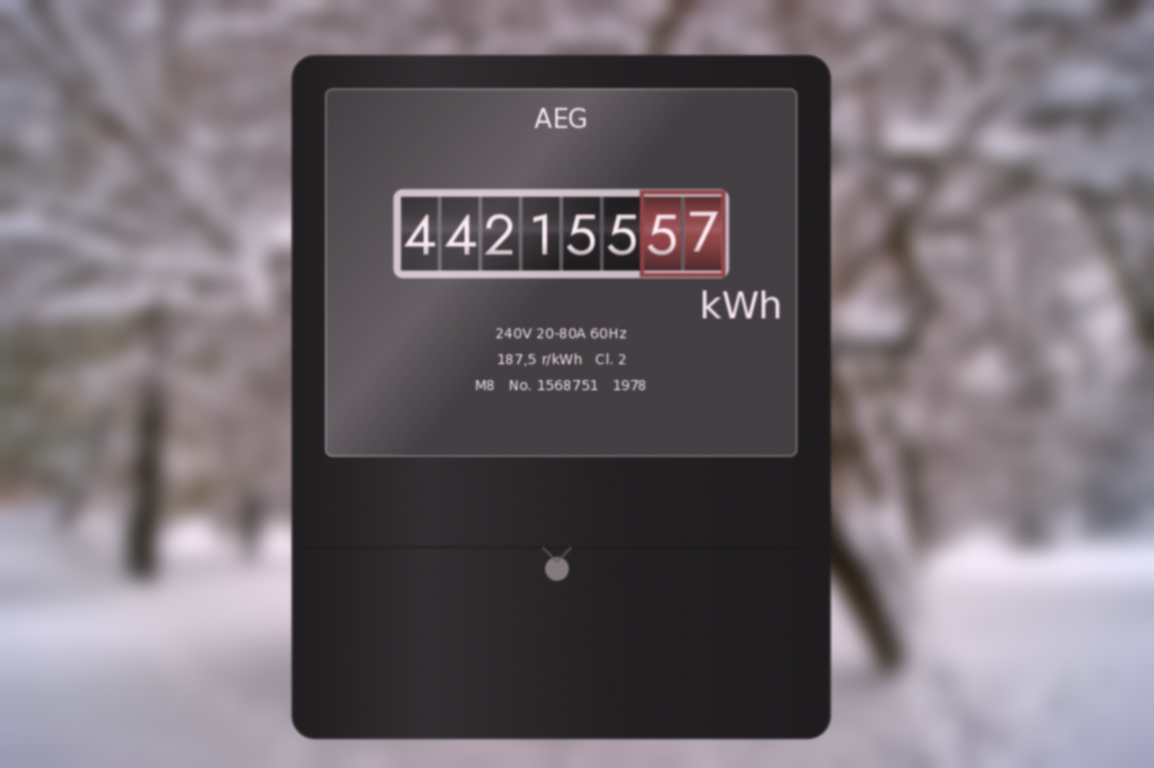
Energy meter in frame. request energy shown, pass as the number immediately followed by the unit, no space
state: 442155.57kWh
